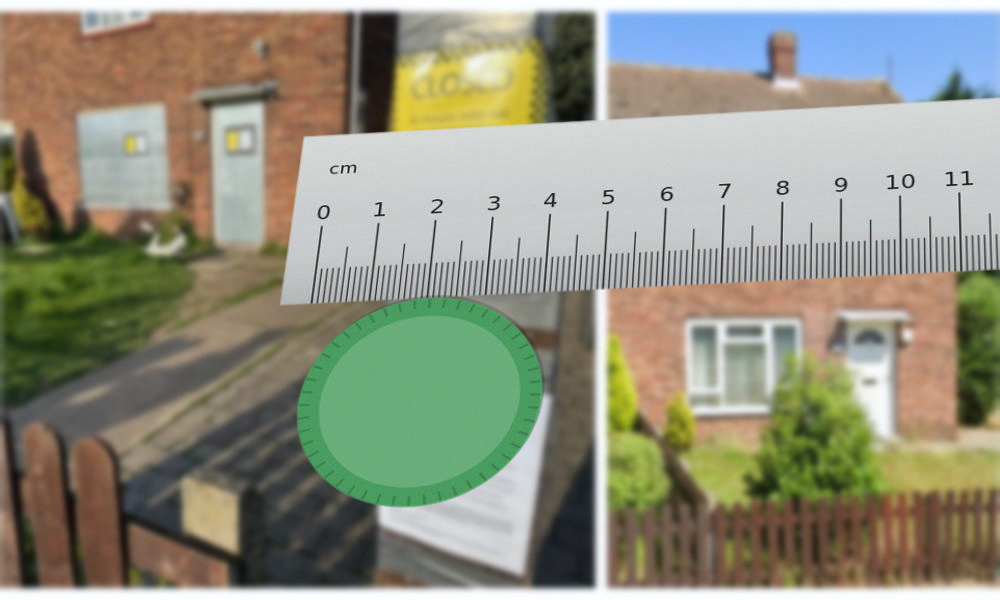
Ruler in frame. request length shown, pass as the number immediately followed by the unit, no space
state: 4.1cm
